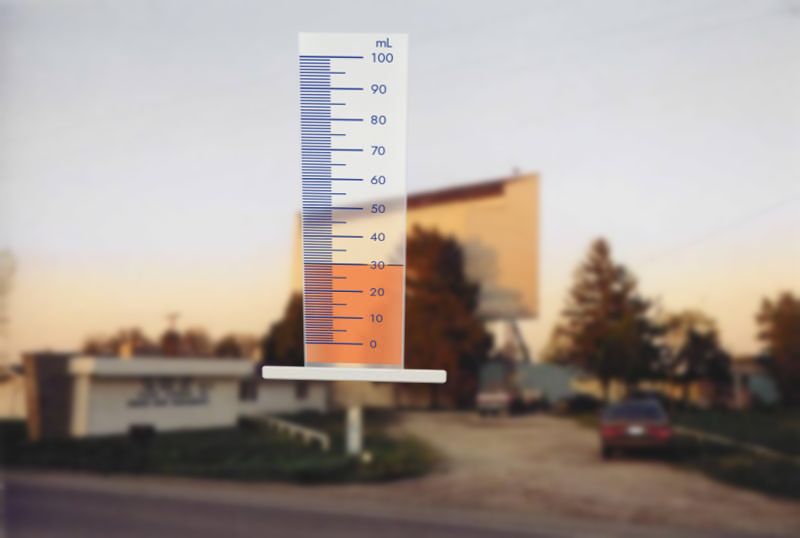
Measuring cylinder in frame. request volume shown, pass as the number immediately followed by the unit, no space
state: 30mL
